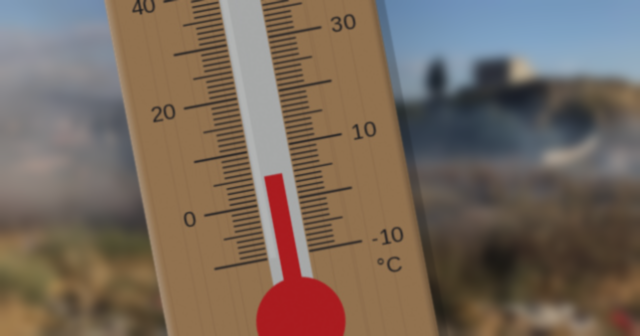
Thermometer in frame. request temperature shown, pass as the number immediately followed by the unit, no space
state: 5°C
